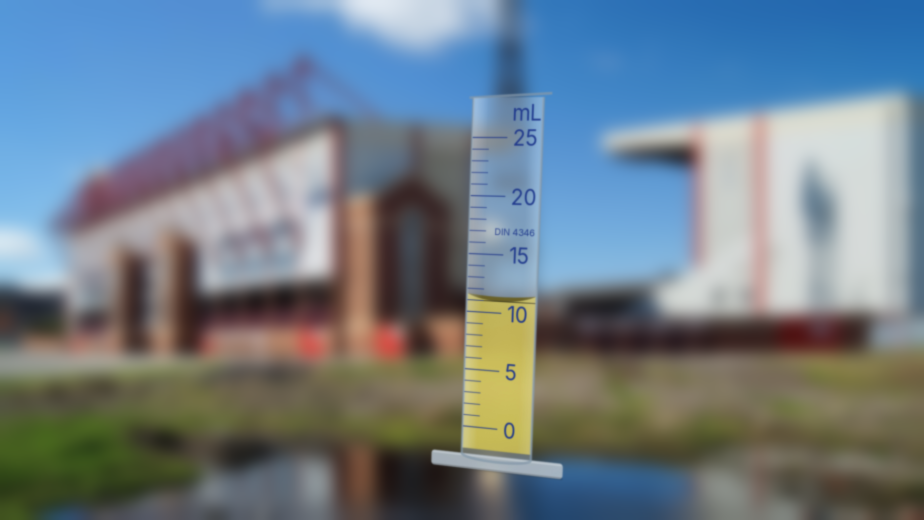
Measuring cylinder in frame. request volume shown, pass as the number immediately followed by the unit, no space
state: 11mL
